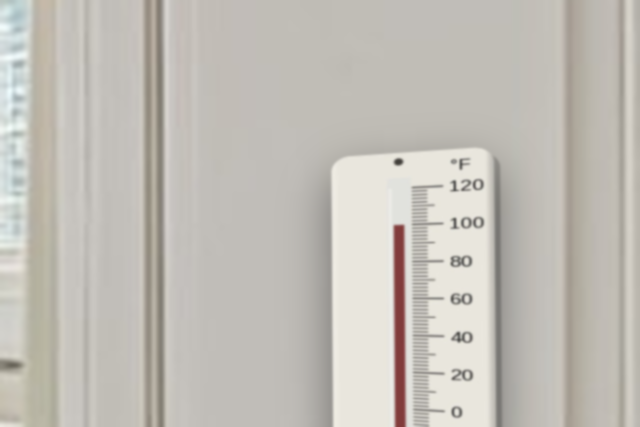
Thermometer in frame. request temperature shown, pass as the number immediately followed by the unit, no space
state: 100°F
